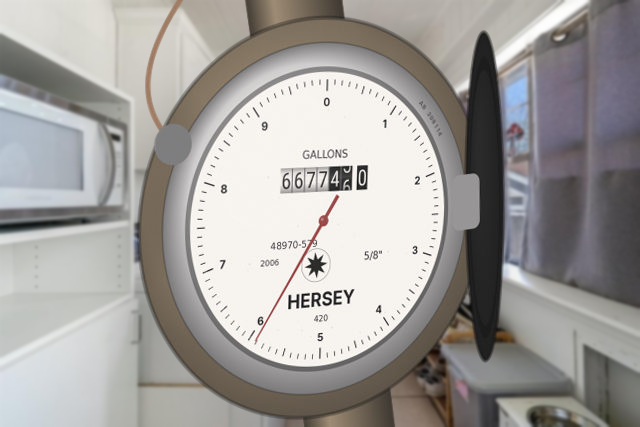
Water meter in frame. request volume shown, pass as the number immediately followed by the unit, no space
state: 6677455.9gal
